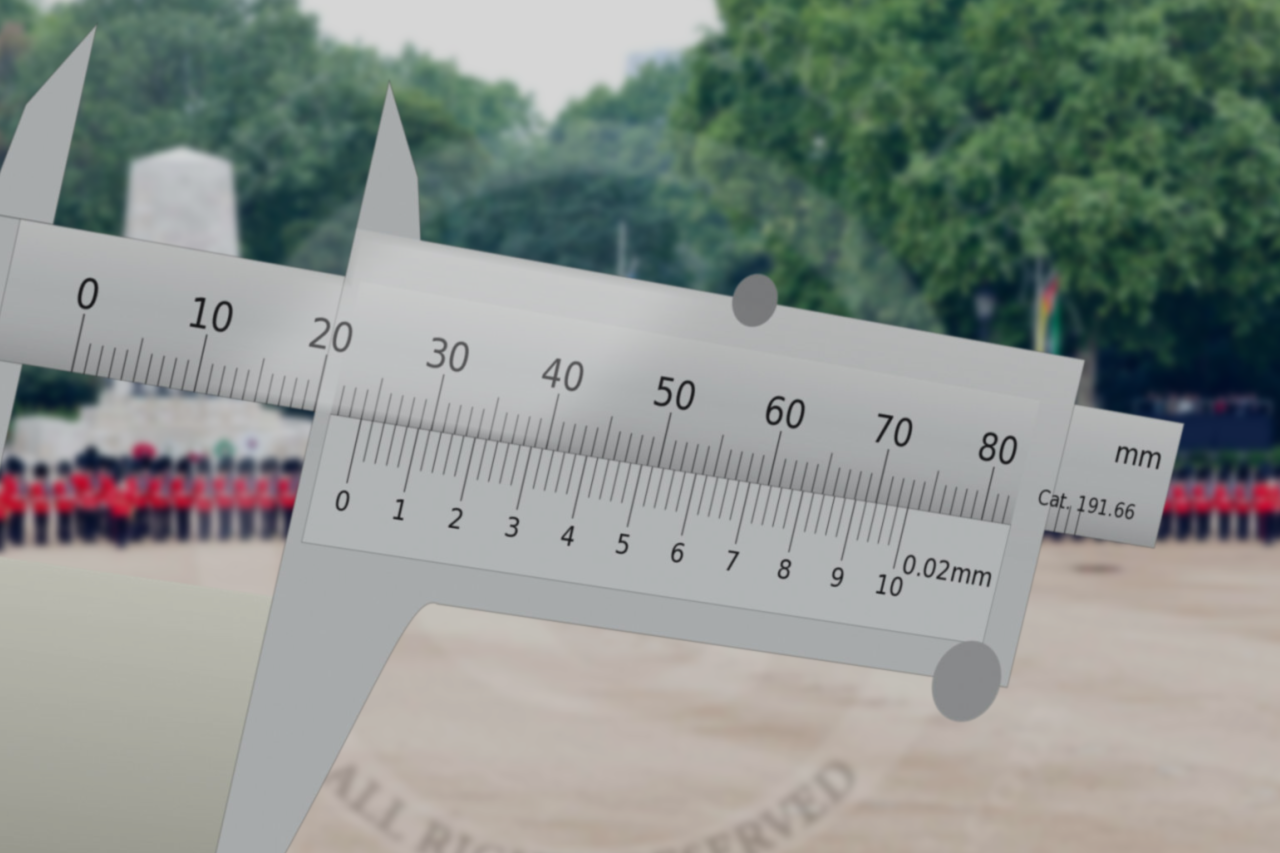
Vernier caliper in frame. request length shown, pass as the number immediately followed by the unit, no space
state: 24.0mm
